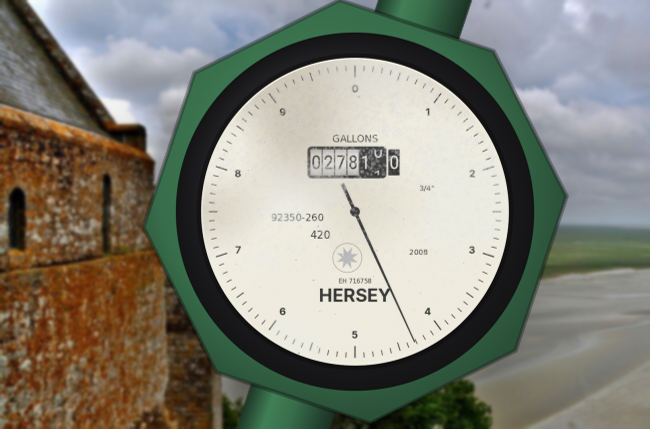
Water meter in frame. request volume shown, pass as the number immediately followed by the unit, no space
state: 278104.3gal
